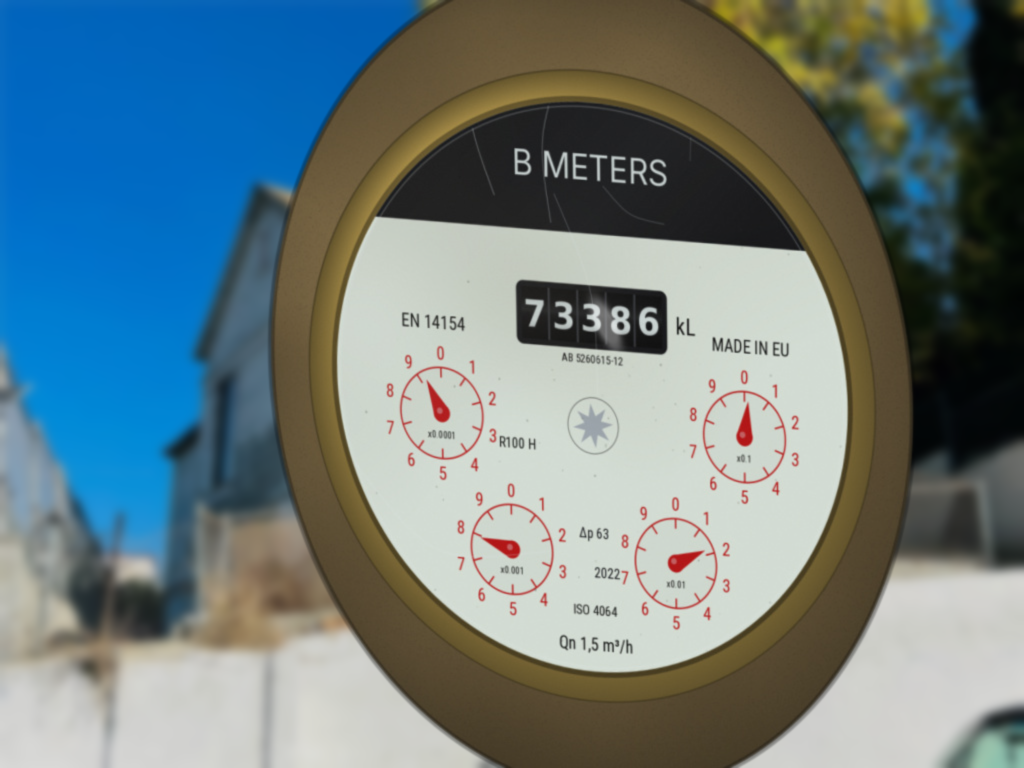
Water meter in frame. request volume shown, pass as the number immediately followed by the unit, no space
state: 73386.0179kL
